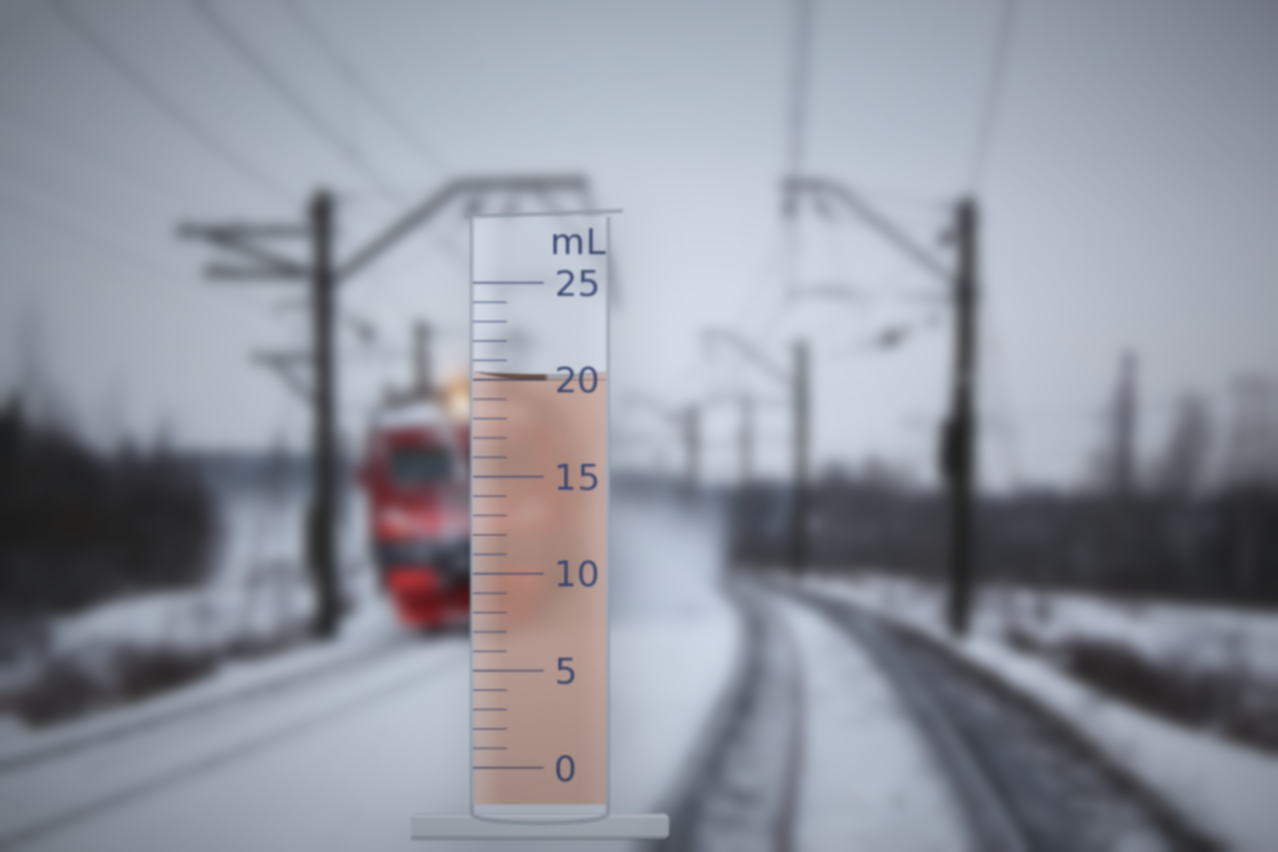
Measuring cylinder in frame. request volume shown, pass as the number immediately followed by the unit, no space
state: 20mL
